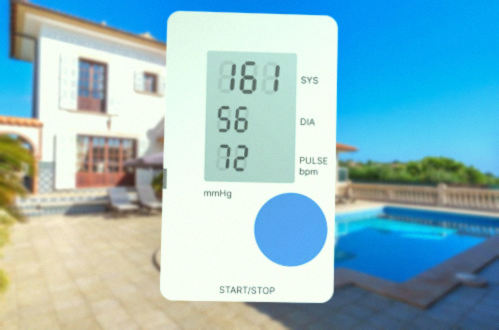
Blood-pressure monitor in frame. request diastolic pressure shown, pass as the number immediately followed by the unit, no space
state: 56mmHg
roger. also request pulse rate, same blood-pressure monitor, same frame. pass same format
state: 72bpm
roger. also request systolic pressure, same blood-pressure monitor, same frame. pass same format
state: 161mmHg
